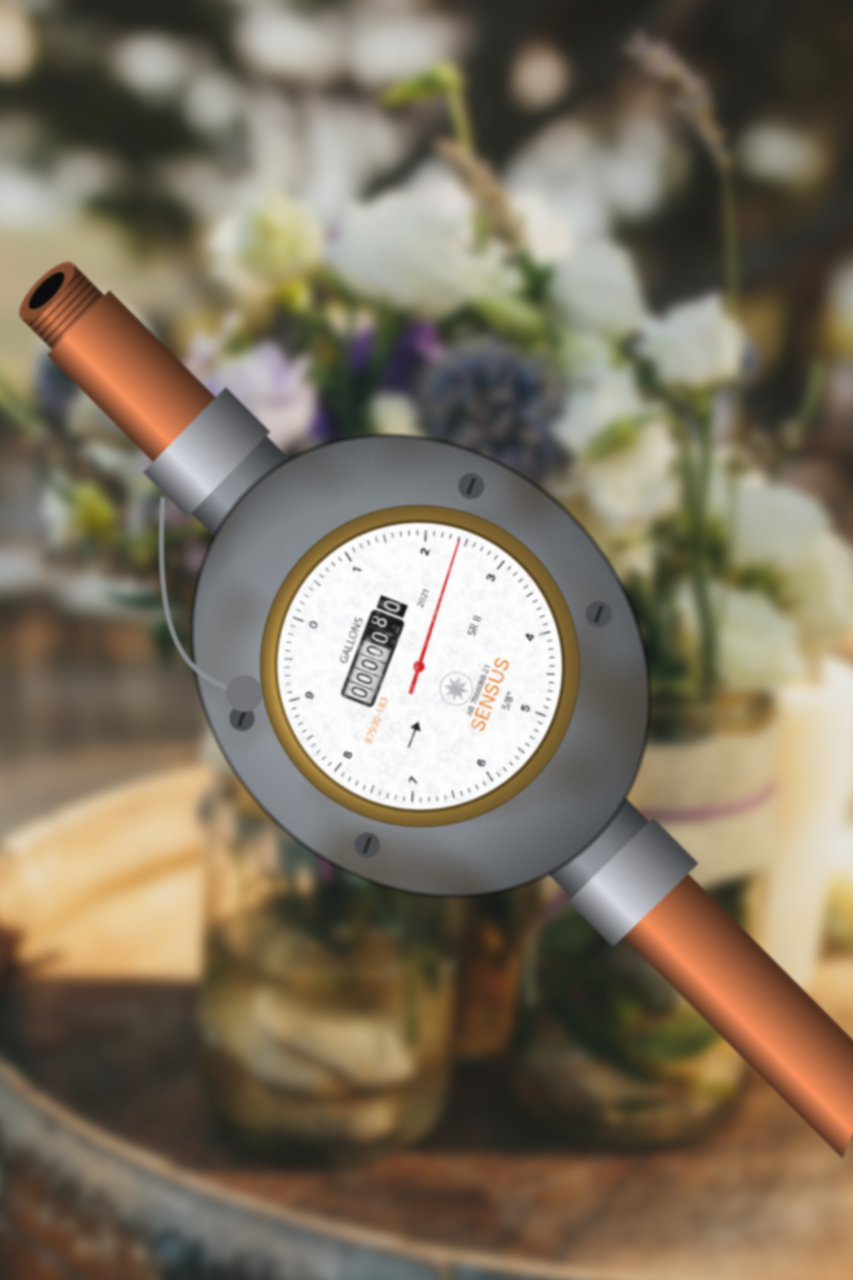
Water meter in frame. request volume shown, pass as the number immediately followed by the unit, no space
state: 82.4gal
